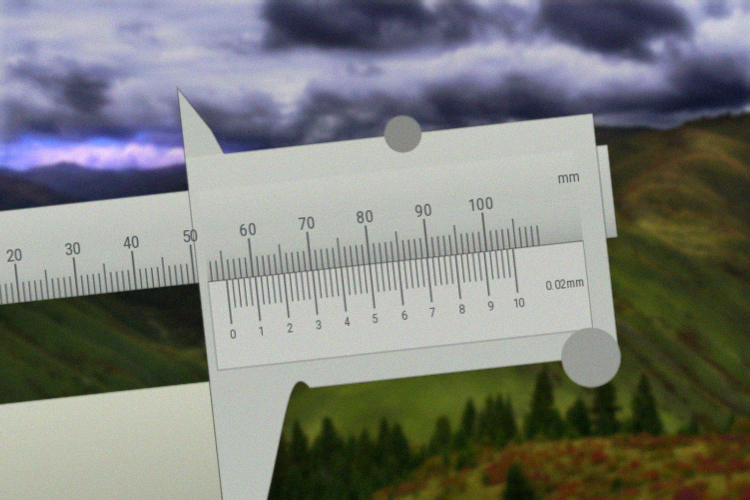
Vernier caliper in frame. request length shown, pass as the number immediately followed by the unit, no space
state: 55.5mm
